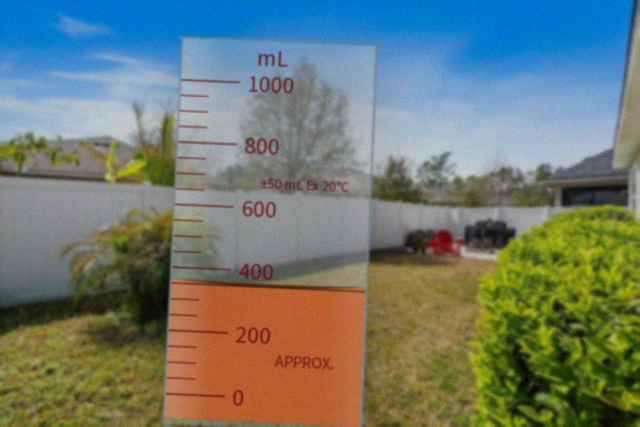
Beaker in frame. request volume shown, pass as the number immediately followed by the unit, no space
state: 350mL
